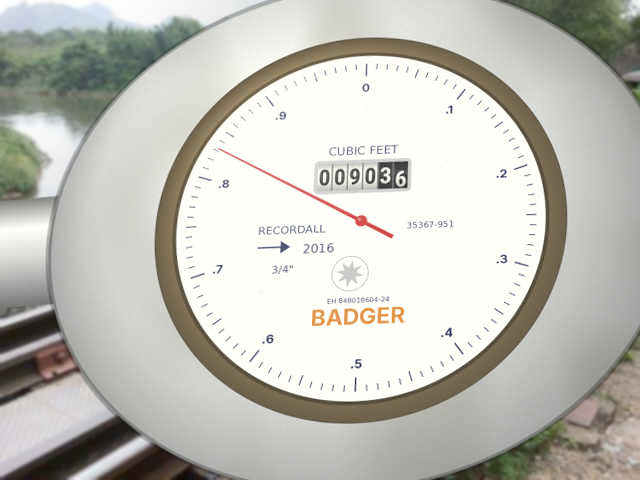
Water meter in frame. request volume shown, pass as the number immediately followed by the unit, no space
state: 9035.83ft³
